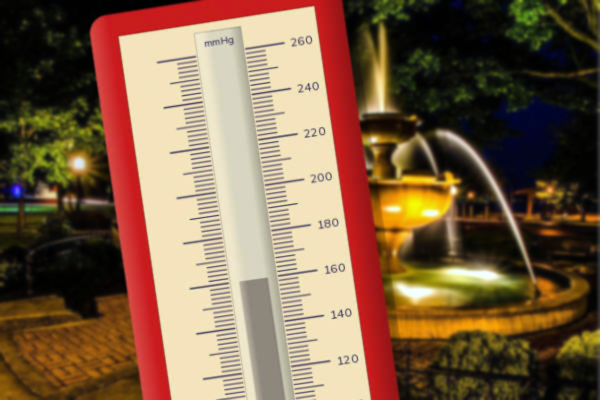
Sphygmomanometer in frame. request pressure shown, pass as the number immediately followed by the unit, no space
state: 160mmHg
